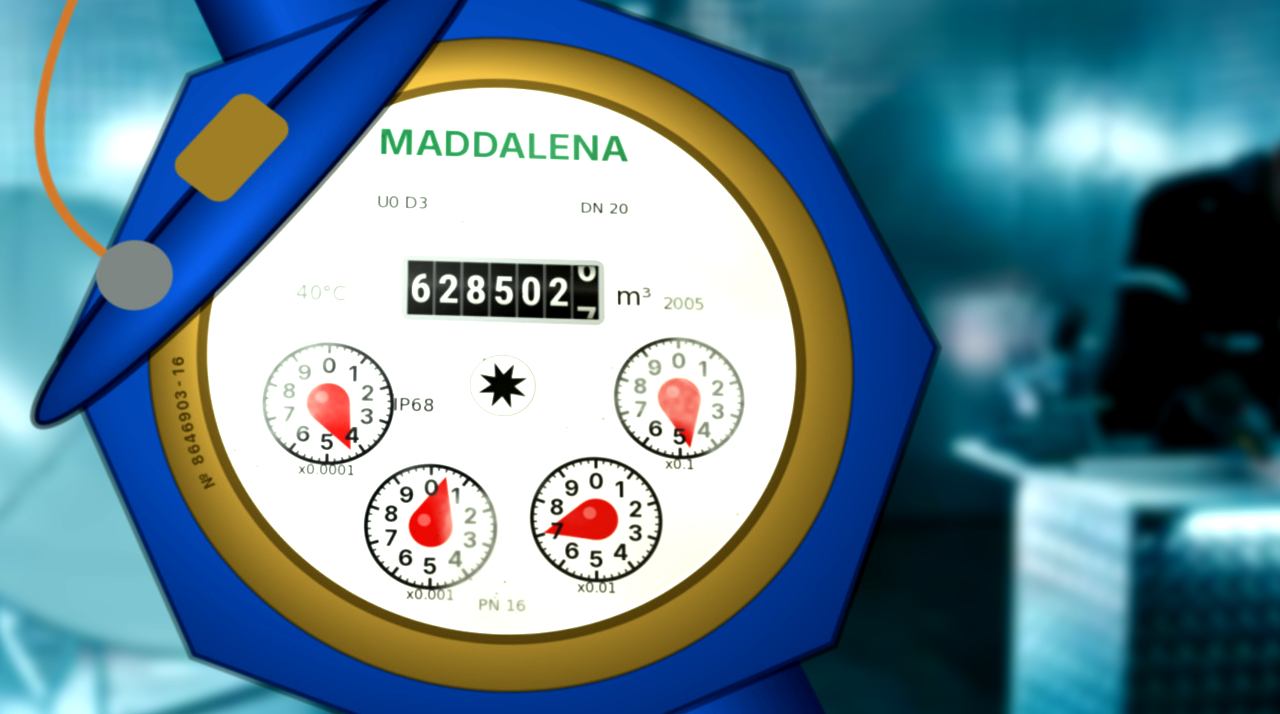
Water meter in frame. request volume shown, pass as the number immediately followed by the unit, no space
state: 6285026.4704m³
